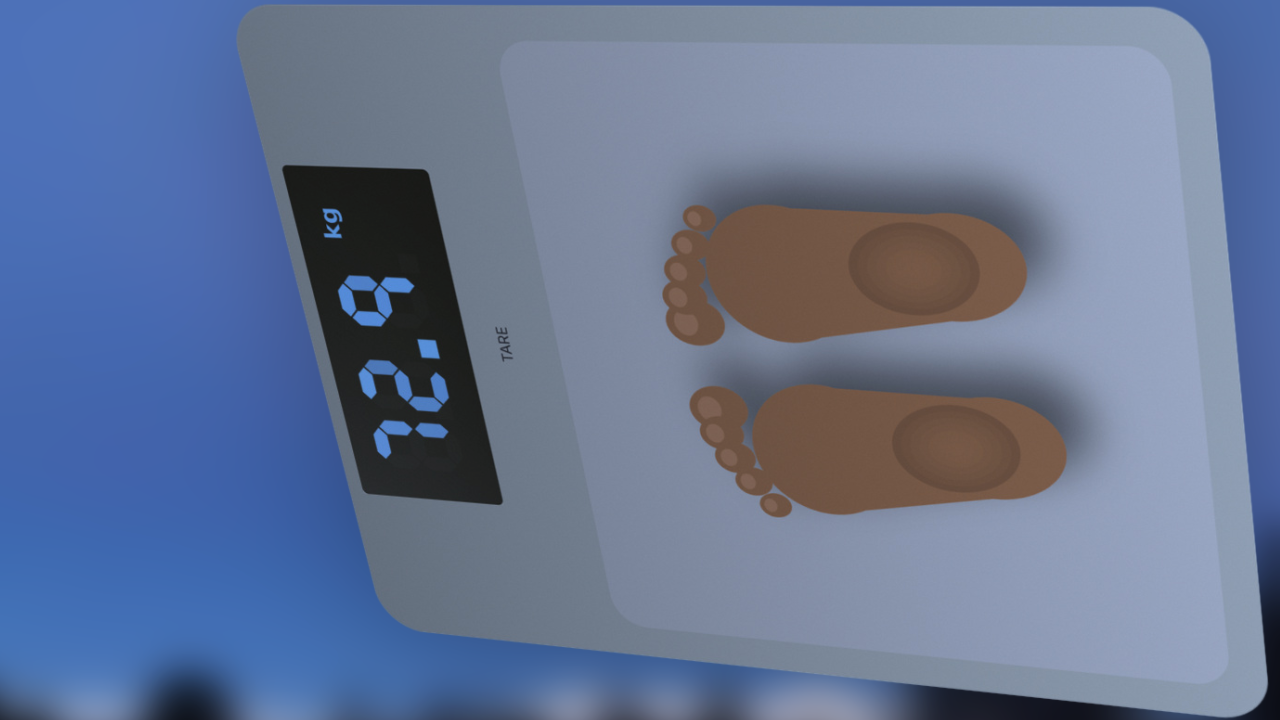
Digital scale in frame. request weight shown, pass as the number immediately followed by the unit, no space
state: 72.9kg
